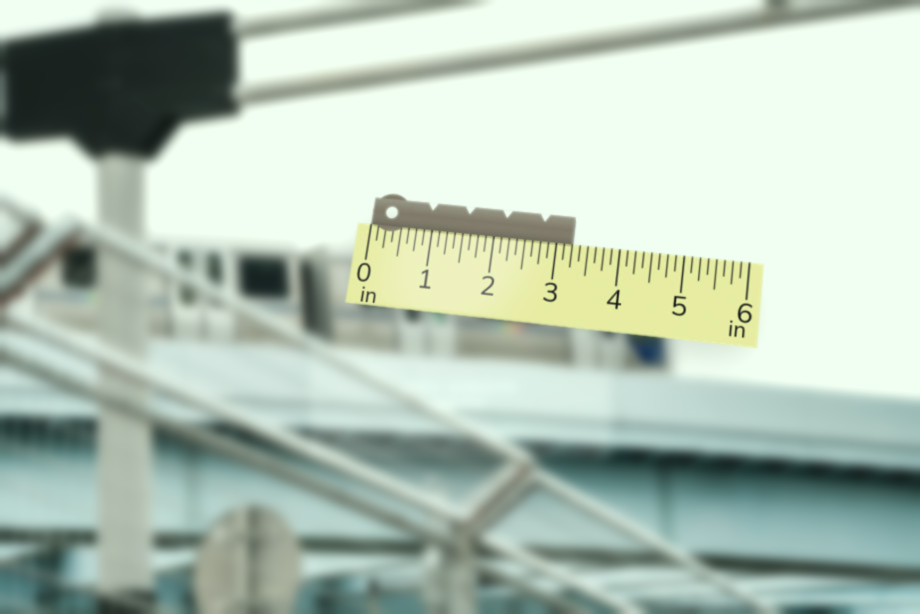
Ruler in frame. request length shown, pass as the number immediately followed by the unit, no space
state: 3.25in
